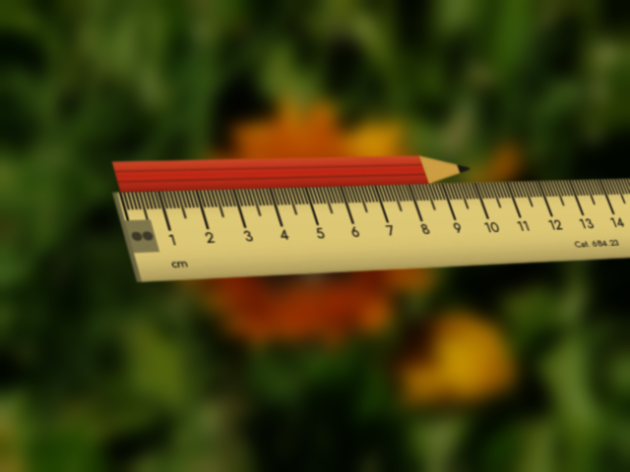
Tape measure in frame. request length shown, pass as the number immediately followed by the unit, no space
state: 10cm
